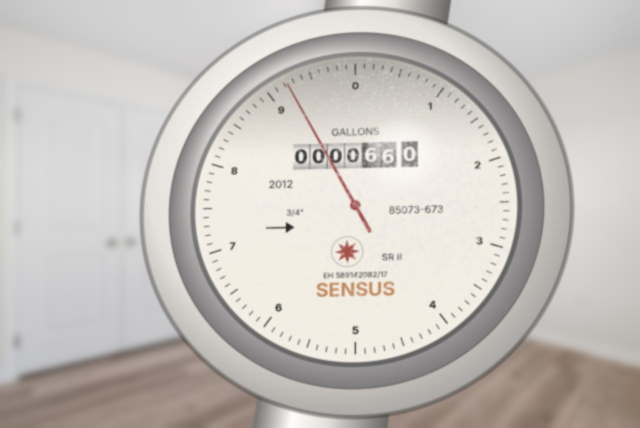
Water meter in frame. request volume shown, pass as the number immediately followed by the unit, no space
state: 659.2gal
